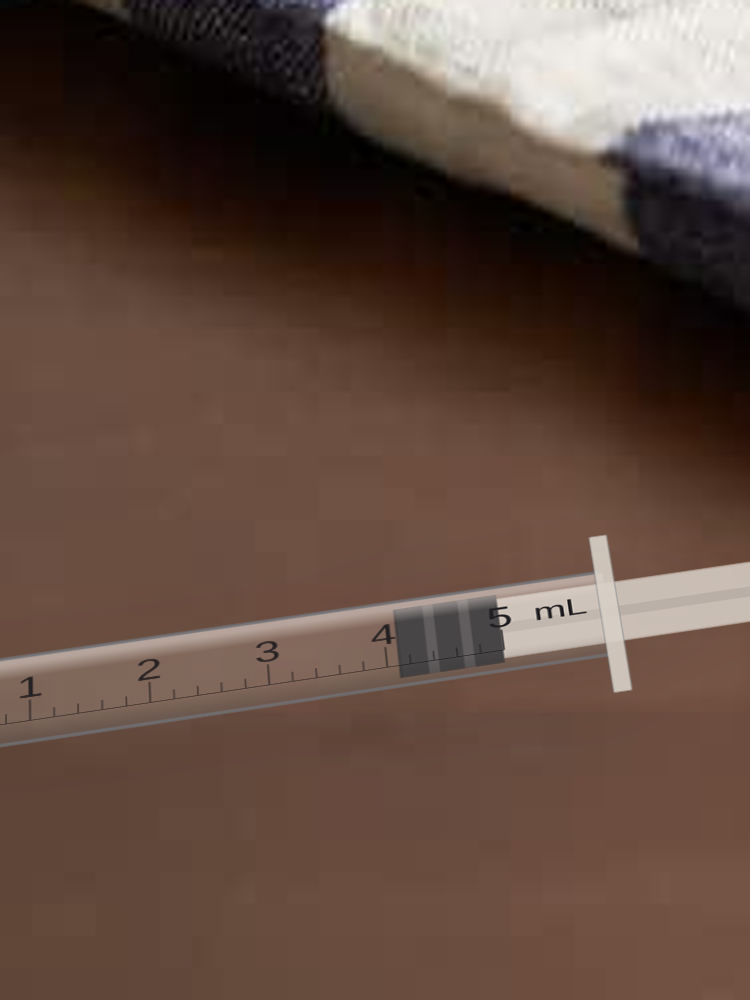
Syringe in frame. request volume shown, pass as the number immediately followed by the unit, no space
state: 4.1mL
